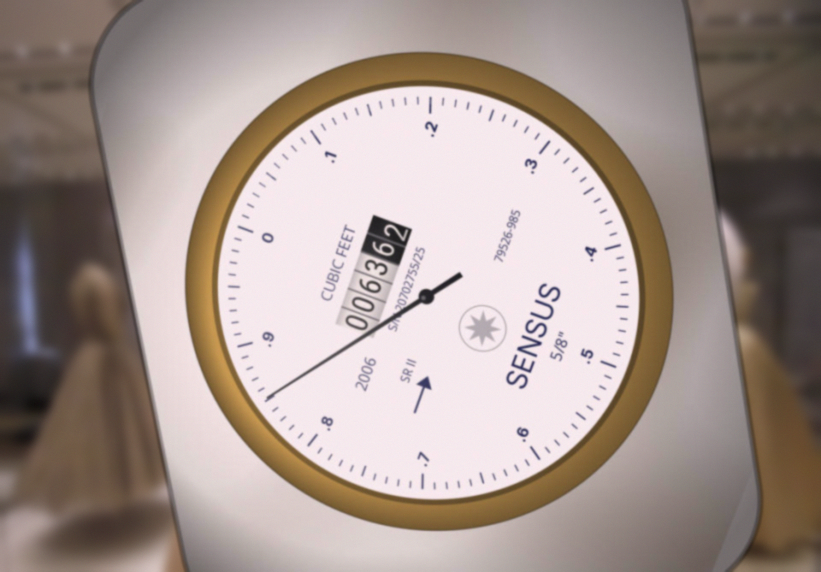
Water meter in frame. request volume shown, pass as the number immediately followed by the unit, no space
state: 6361.85ft³
